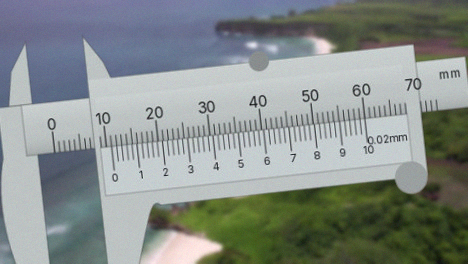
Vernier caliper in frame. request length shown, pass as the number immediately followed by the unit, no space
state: 11.0mm
